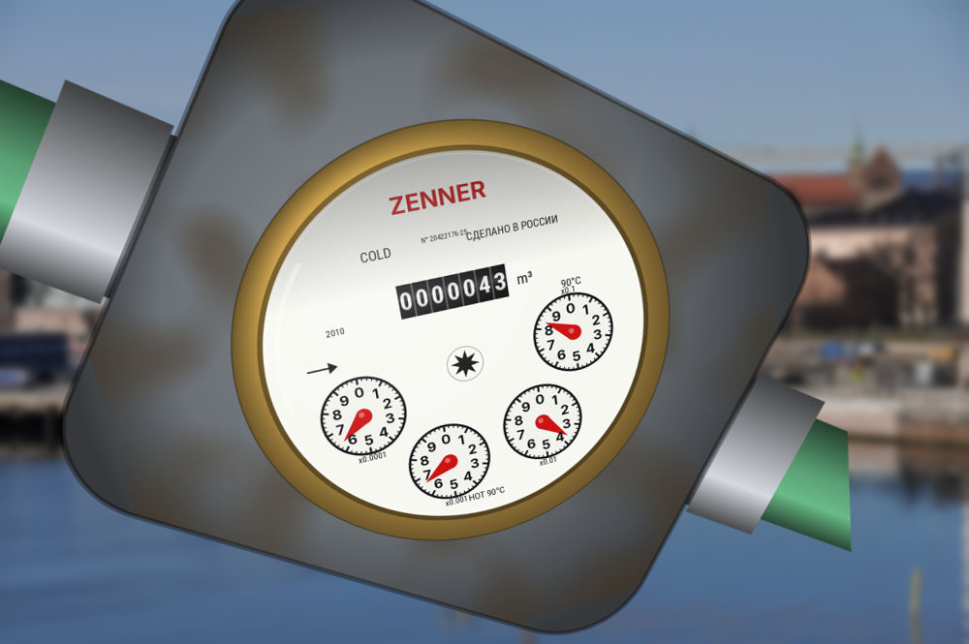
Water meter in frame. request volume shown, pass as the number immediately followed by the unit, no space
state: 43.8366m³
